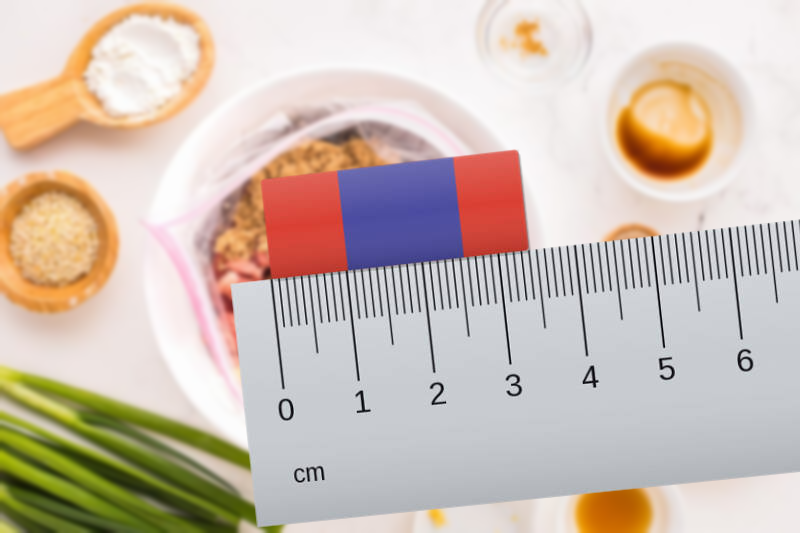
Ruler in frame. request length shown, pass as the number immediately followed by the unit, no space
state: 3.4cm
